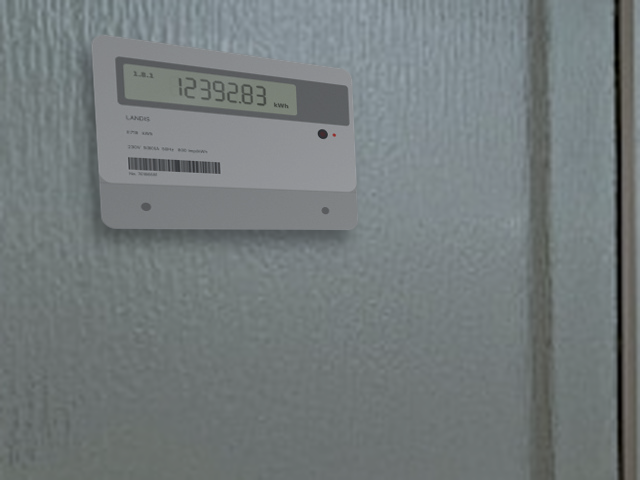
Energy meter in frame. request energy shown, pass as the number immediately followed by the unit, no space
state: 12392.83kWh
